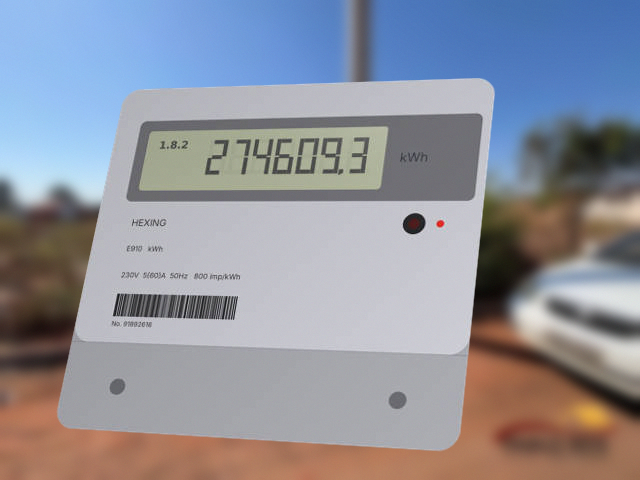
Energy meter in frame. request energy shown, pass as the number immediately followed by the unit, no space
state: 274609.3kWh
